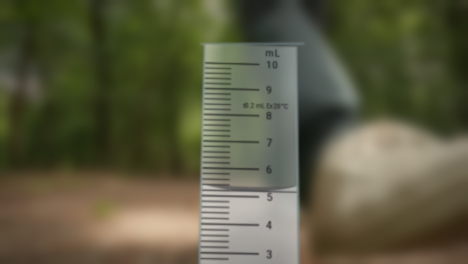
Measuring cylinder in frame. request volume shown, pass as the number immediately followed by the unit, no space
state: 5.2mL
